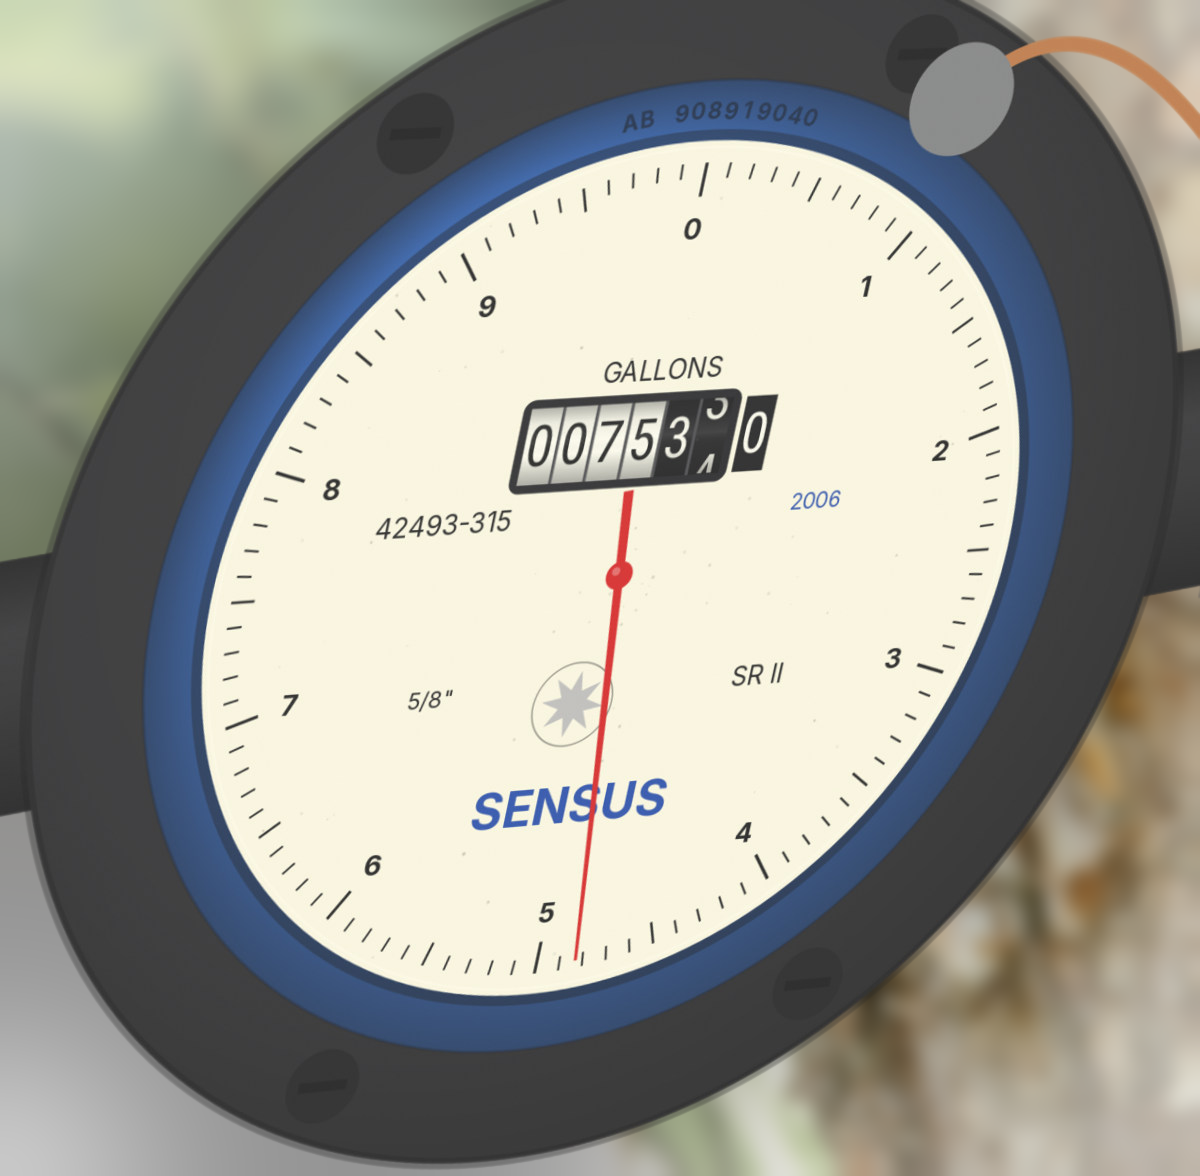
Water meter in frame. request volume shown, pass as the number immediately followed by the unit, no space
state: 75334.8gal
